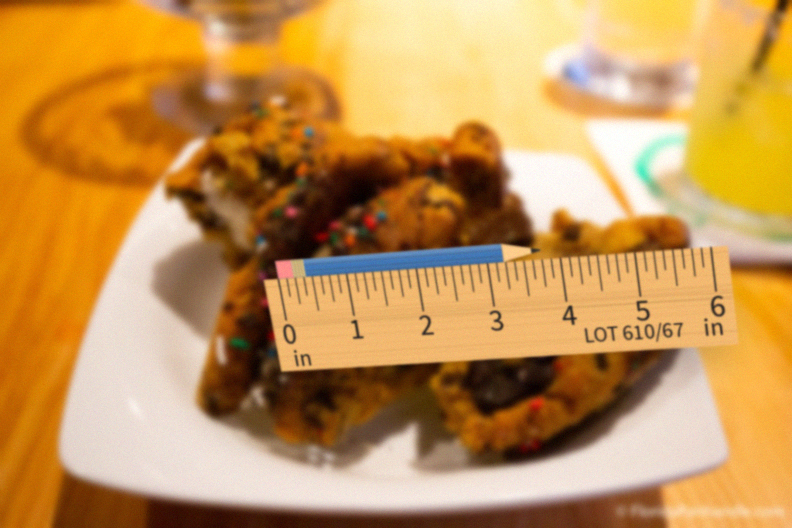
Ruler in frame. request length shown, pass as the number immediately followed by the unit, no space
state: 3.75in
